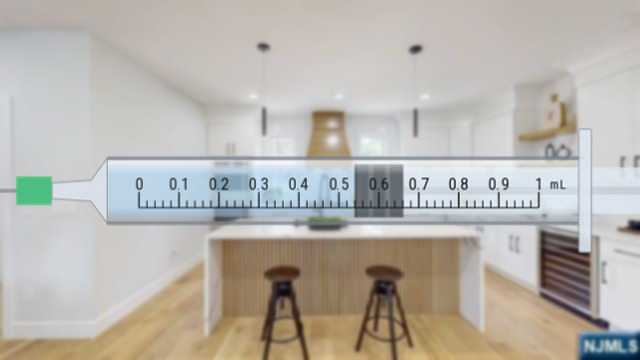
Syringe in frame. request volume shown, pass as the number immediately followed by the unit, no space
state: 0.54mL
